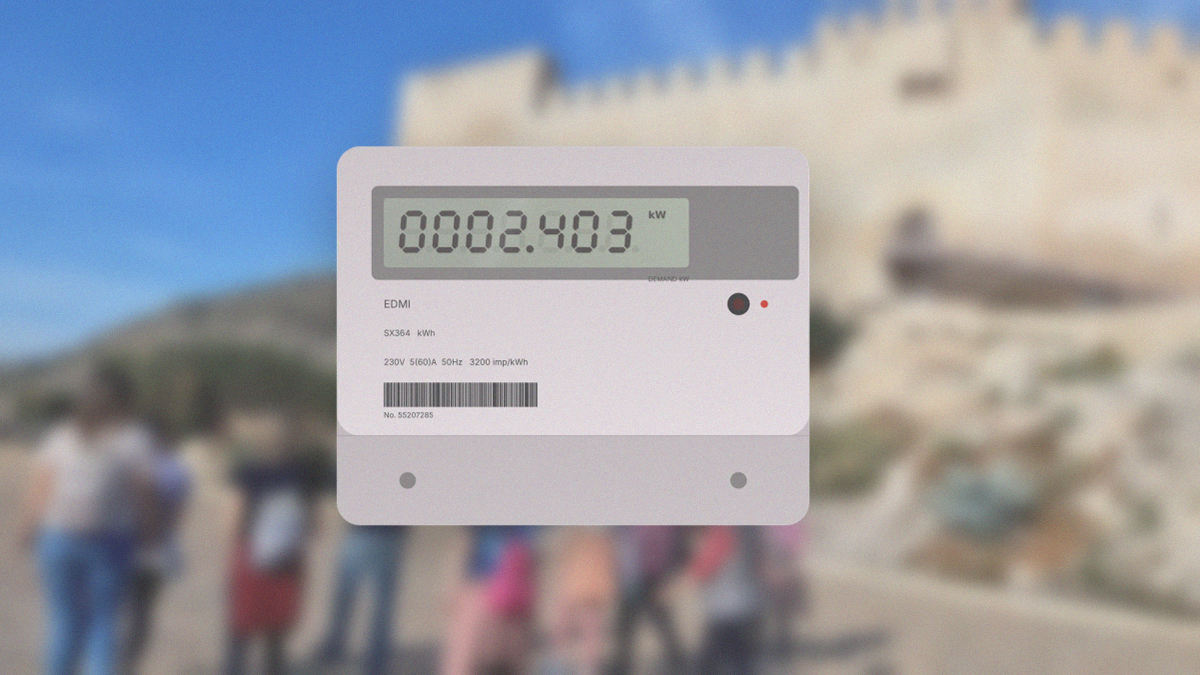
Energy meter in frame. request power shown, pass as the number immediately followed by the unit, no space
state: 2.403kW
